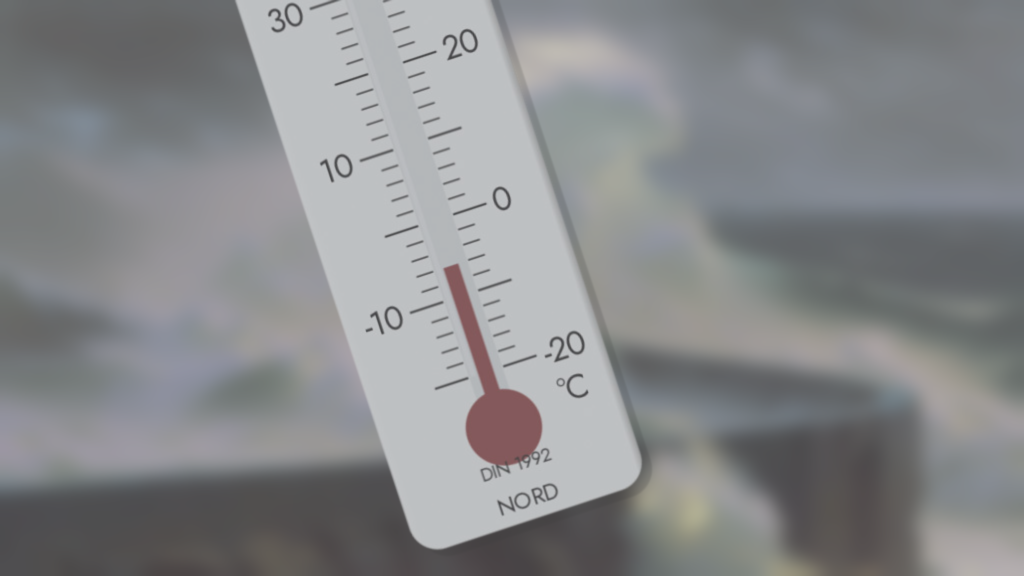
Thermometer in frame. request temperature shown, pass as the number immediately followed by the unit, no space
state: -6°C
